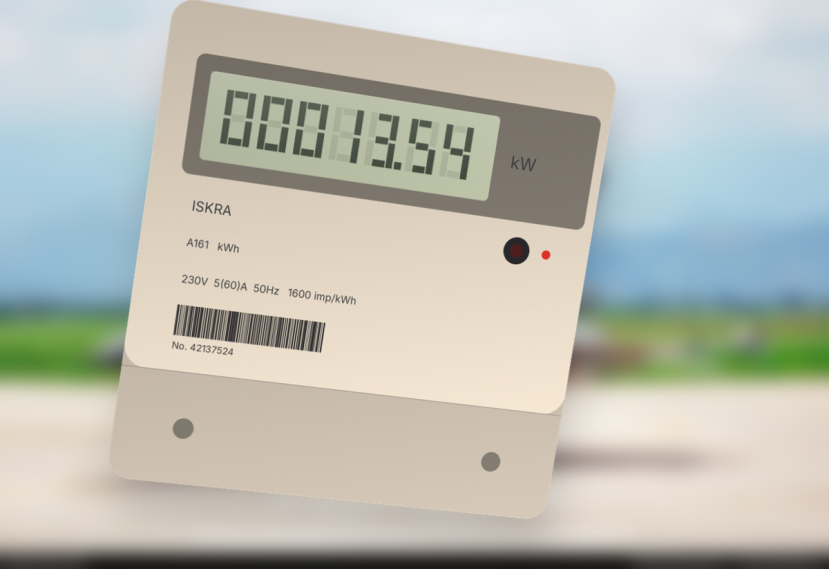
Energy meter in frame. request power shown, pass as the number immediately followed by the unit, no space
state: 13.54kW
